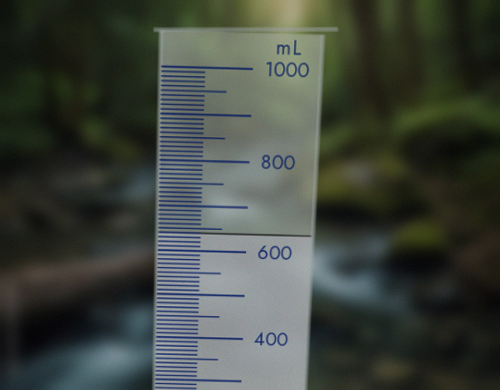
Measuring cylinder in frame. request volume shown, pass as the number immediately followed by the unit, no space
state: 640mL
